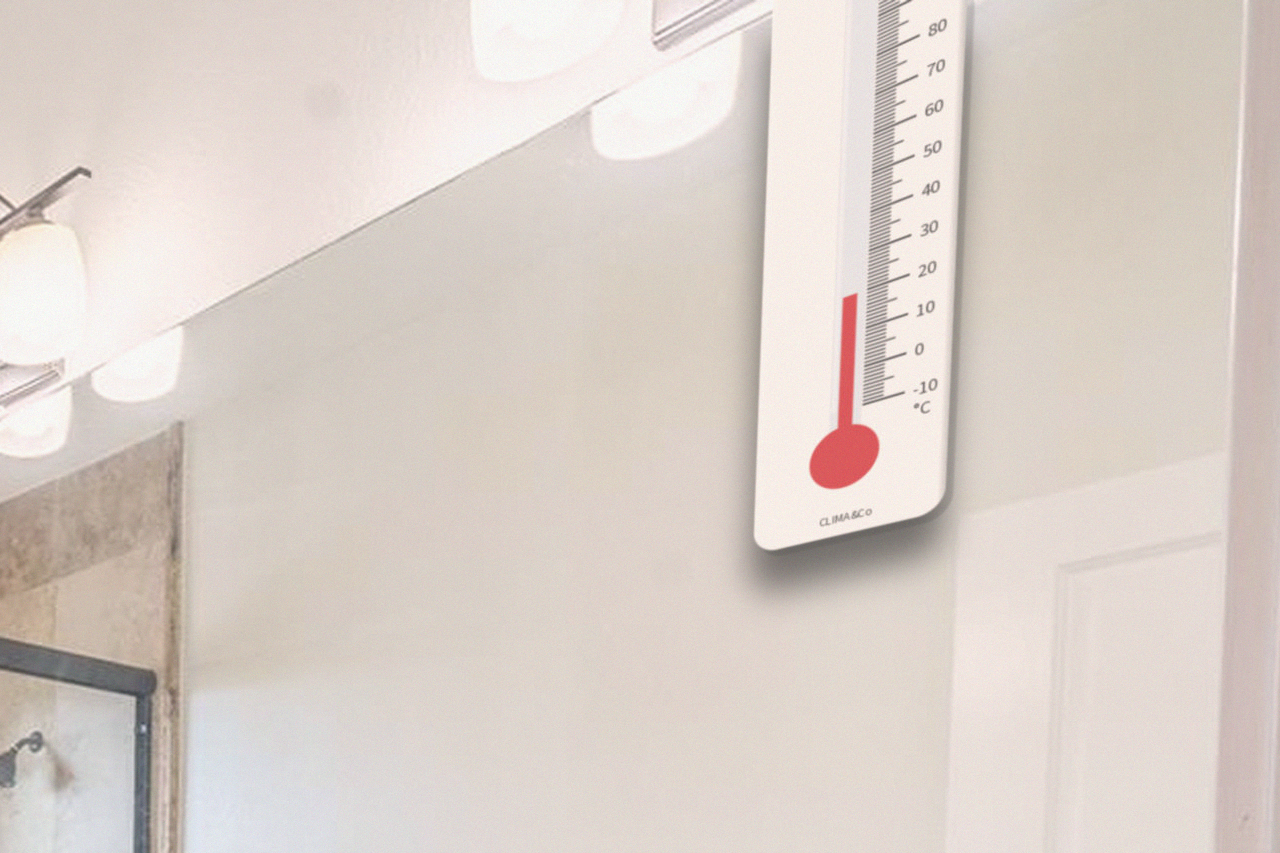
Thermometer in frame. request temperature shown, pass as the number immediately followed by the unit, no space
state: 20°C
